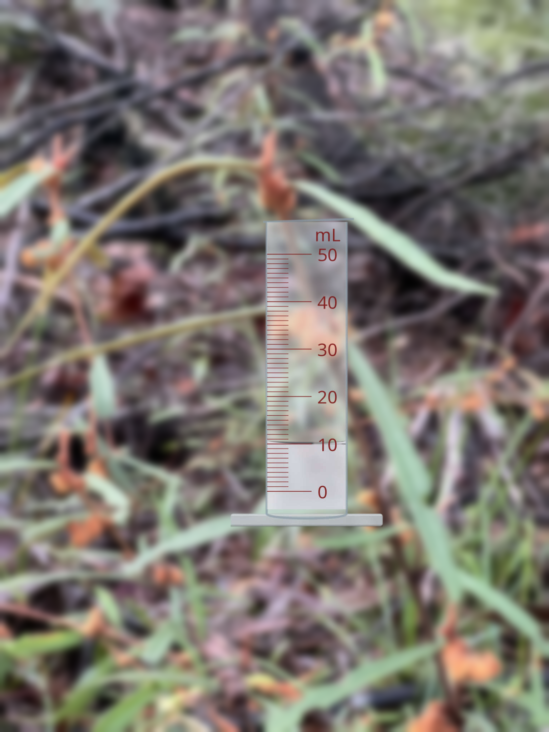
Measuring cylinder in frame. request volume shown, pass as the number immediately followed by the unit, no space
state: 10mL
